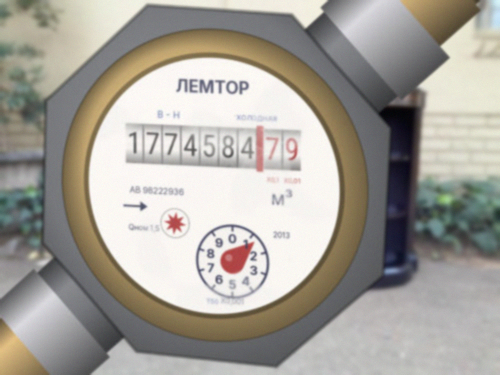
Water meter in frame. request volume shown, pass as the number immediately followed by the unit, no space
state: 1774584.791m³
